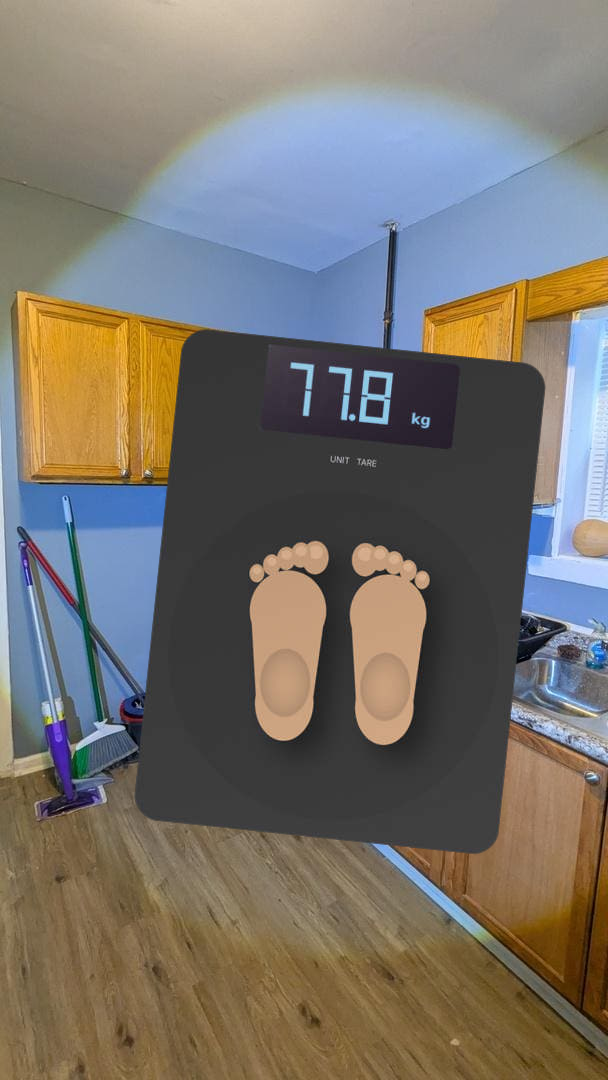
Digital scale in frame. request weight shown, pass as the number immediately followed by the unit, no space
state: 77.8kg
